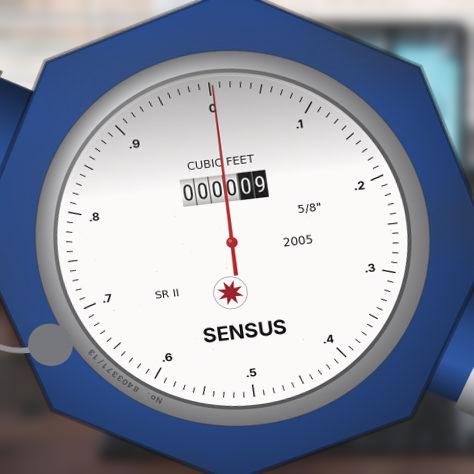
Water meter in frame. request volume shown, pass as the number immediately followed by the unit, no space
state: 9.00ft³
